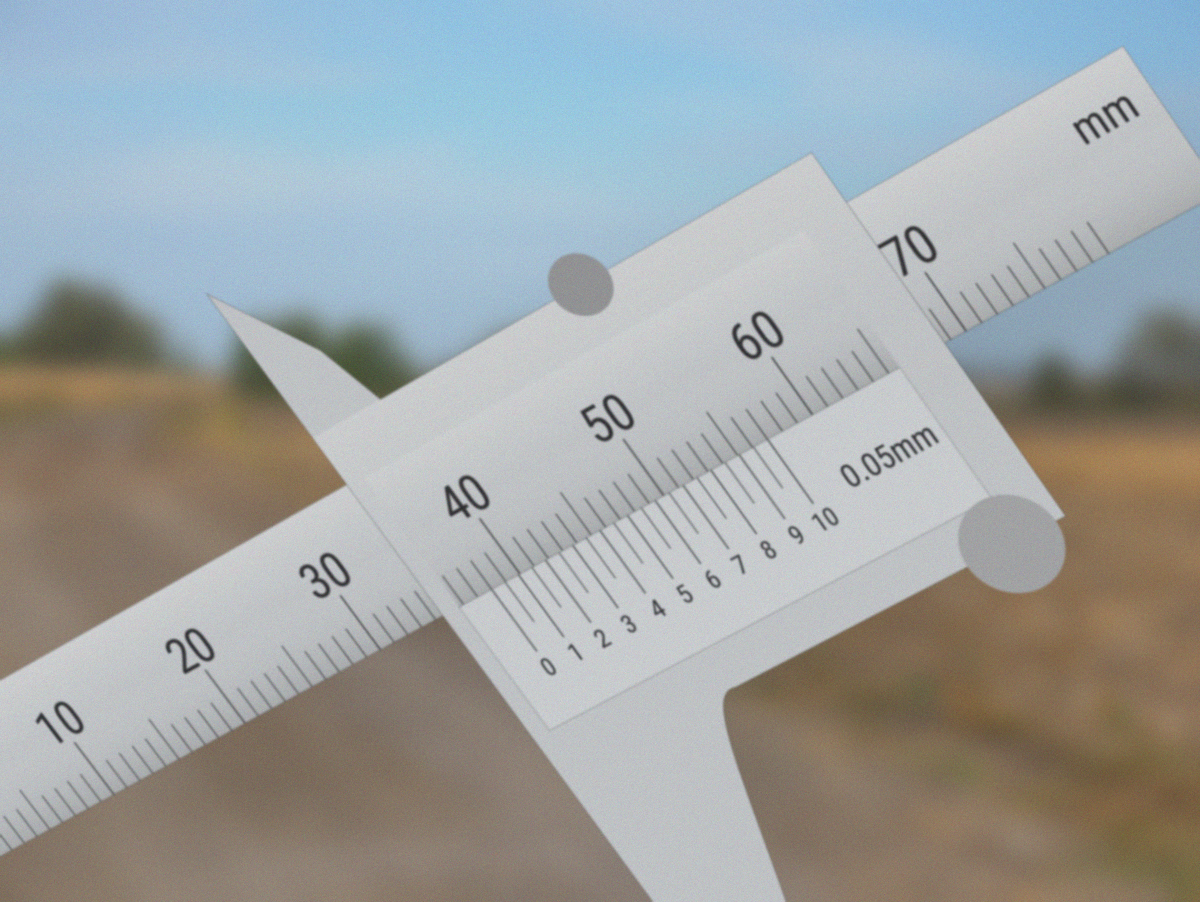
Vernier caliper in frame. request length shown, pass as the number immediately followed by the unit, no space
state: 38.0mm
